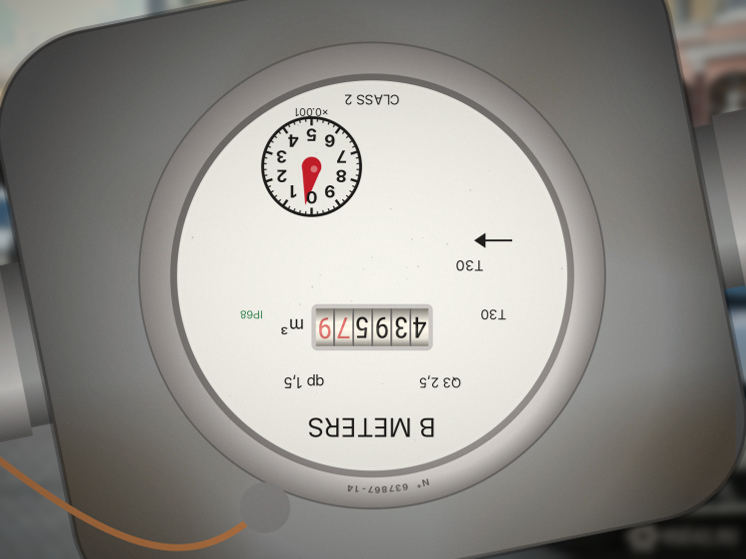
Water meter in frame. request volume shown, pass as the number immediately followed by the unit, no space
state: 4395.790m³
